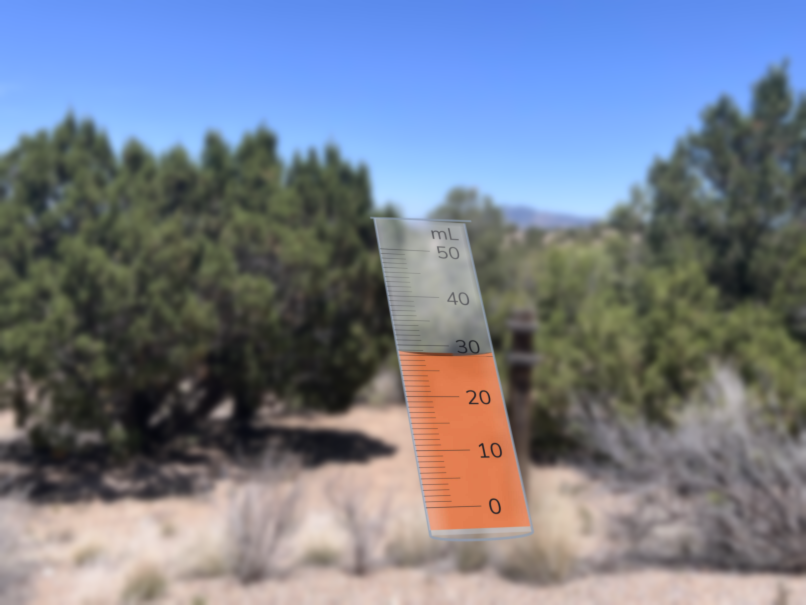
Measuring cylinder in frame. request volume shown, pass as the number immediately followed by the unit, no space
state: 28mL
